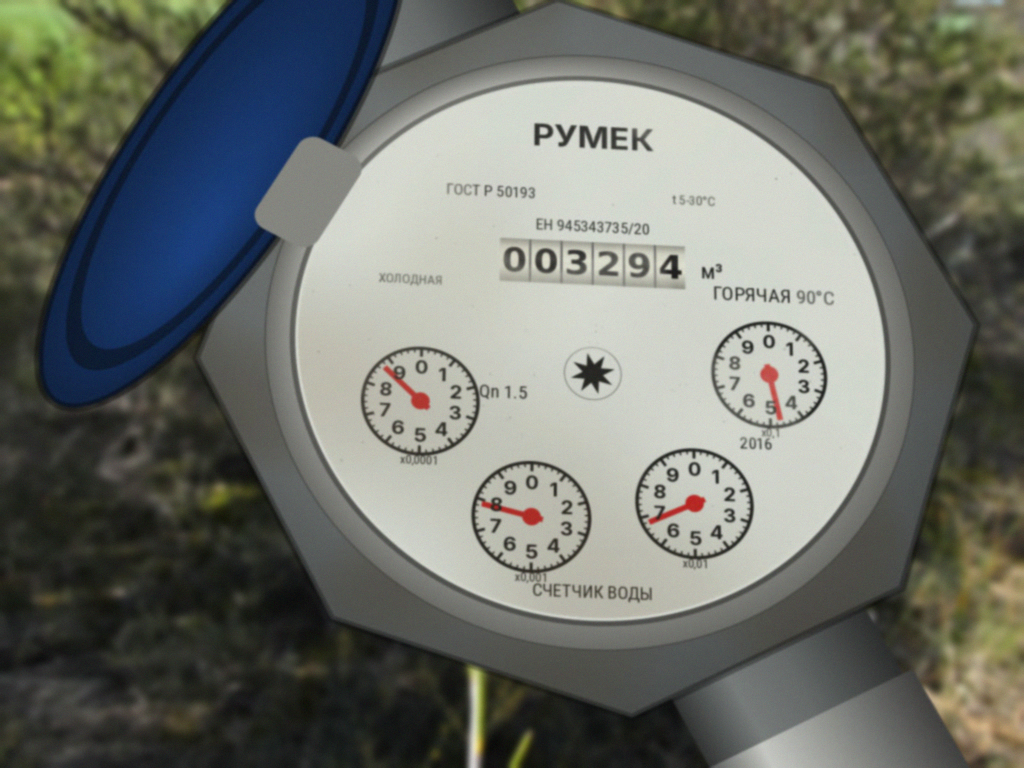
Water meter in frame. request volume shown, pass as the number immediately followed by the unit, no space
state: 3294.4678m³
